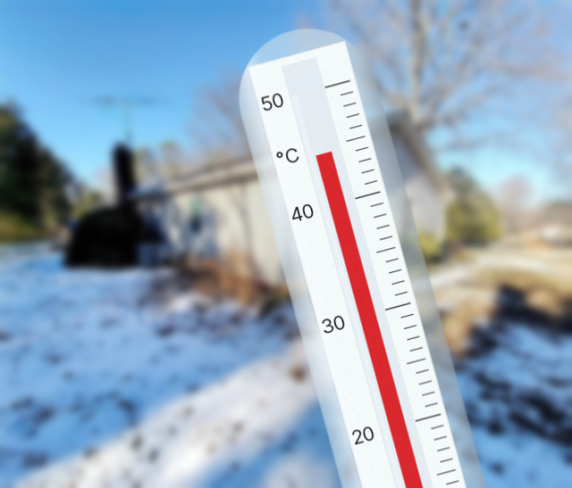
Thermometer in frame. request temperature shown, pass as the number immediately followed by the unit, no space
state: 44.5°C
